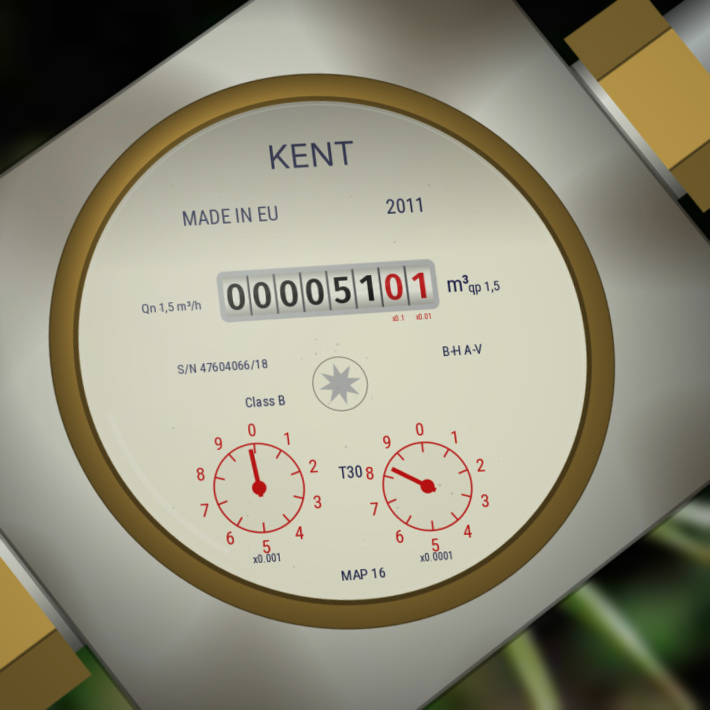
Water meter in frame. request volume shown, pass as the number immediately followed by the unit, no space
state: 51.0098m³
